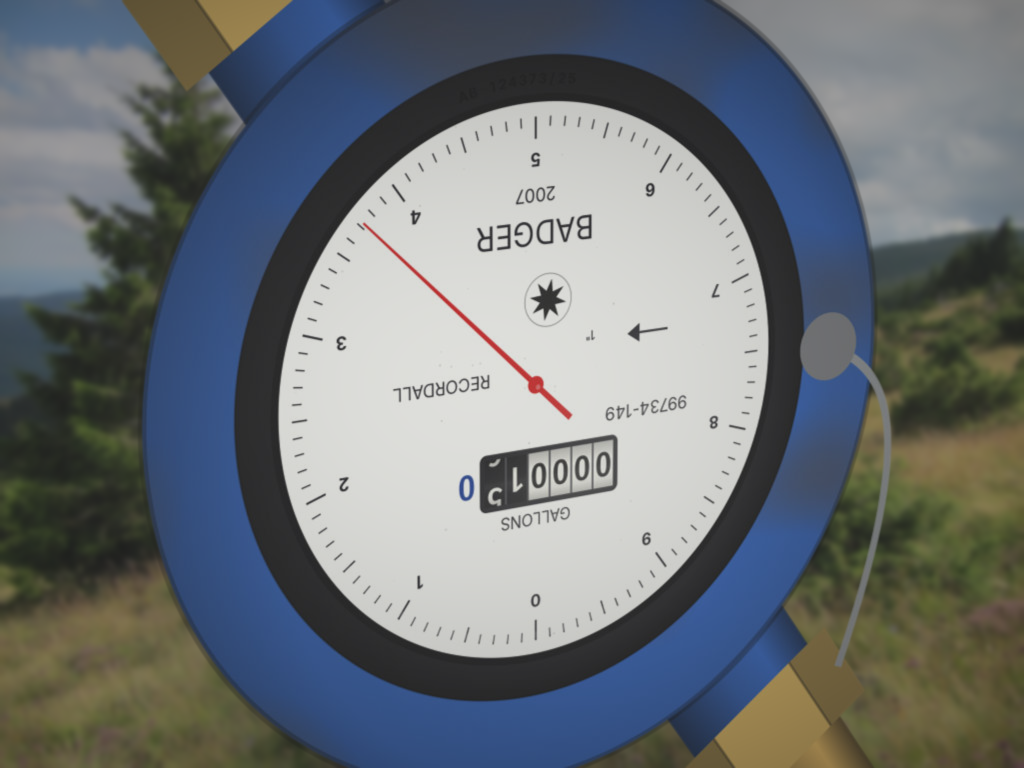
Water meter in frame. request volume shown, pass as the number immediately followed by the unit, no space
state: 153.7gal
